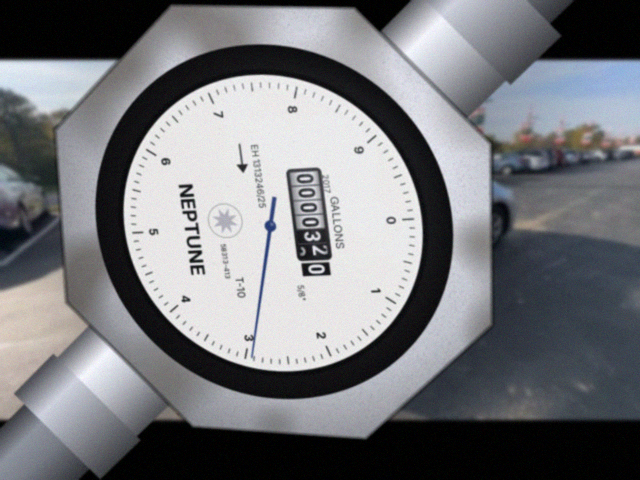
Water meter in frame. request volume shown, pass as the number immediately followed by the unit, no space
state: 322.9gal
